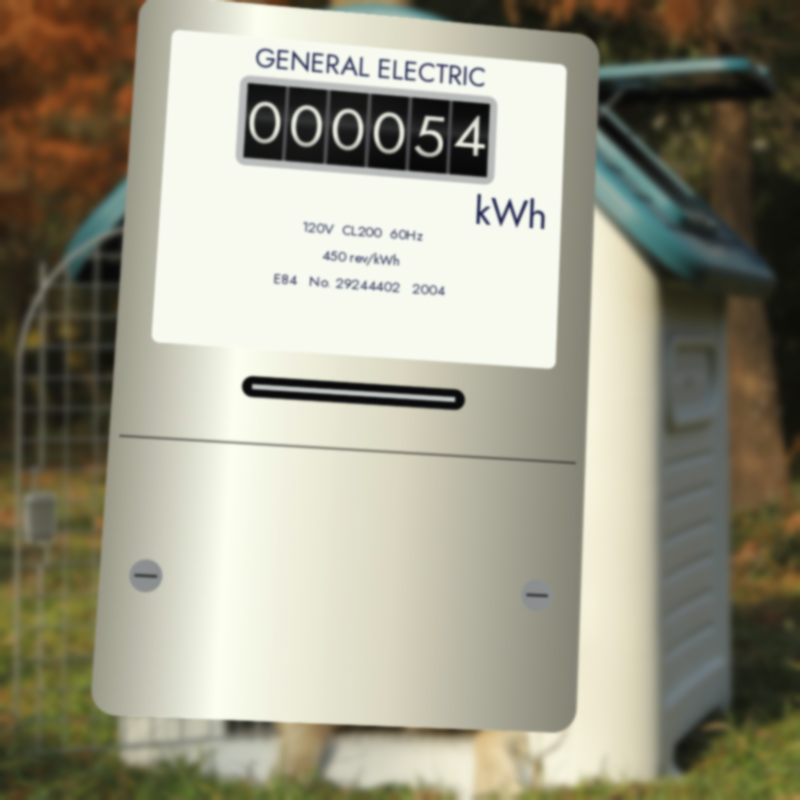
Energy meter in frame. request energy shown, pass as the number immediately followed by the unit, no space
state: 54kWh
